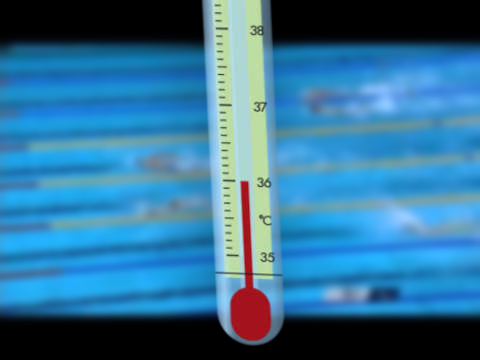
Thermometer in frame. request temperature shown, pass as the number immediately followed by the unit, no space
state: 36°C
